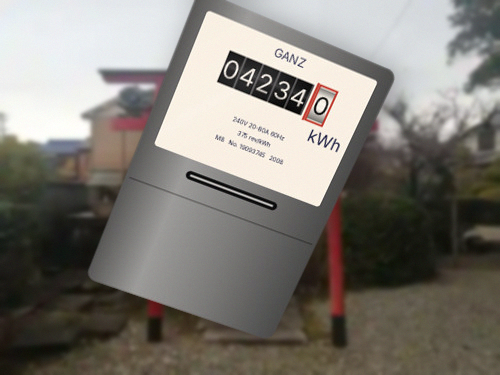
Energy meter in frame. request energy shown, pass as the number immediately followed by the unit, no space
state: 4234.0kWh
